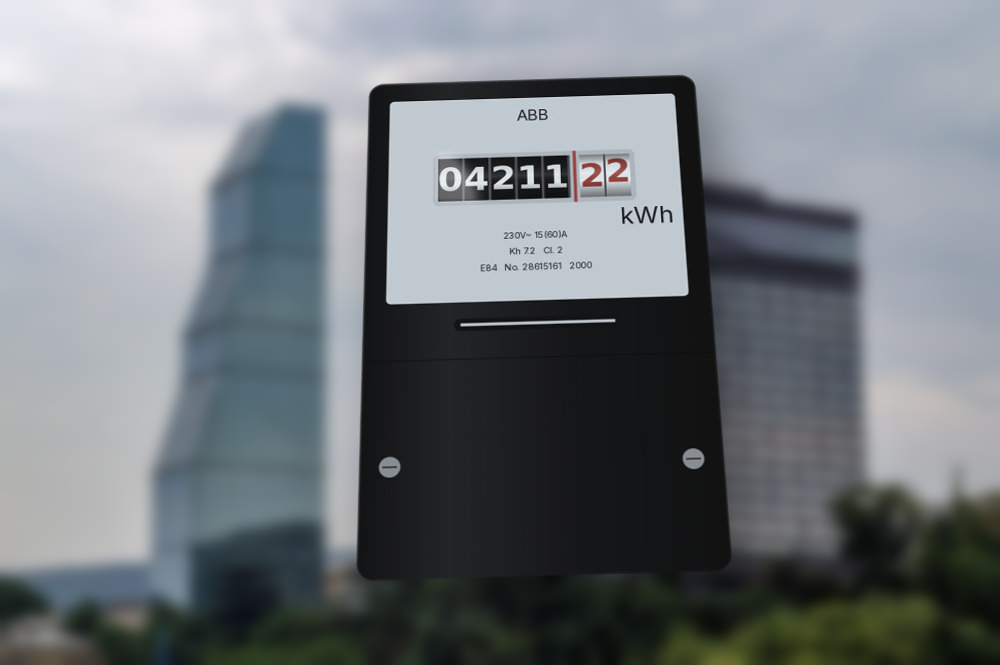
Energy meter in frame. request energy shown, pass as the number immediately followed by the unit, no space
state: 4211.22kWh
